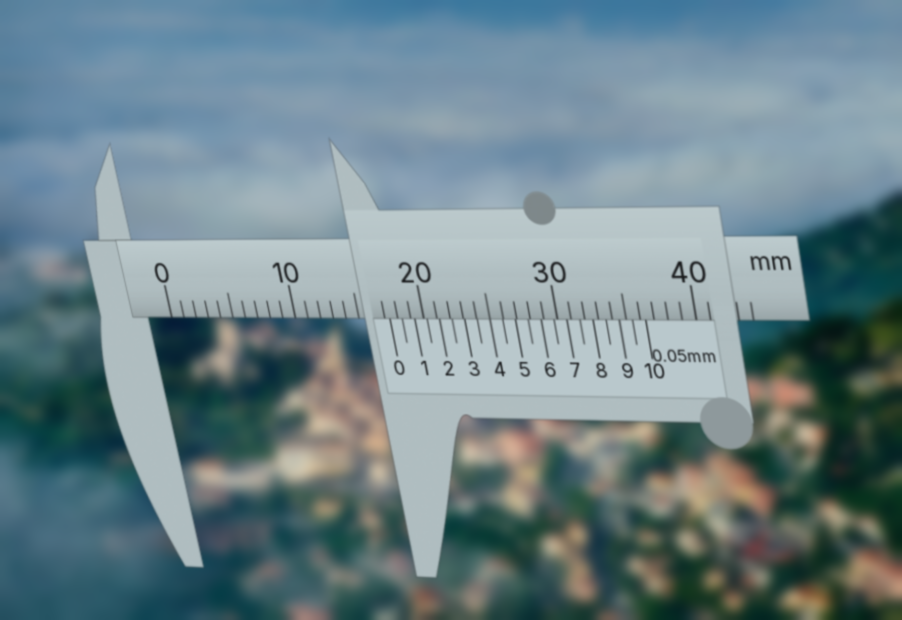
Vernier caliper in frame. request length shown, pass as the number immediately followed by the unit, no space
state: 17.4mm
